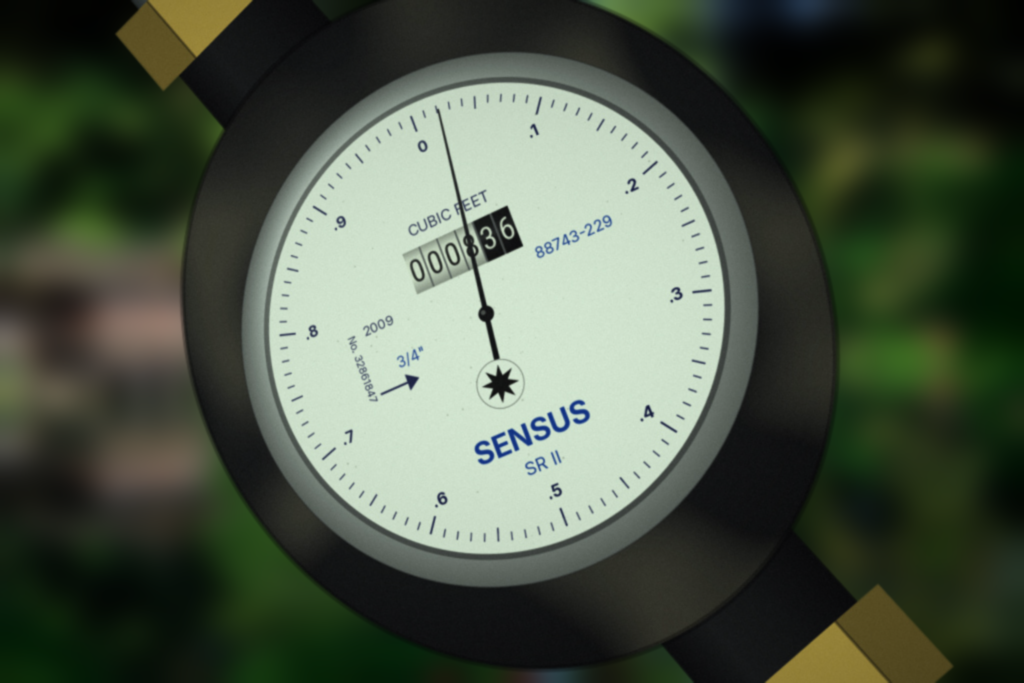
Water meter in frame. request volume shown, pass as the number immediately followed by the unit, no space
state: 836.02ft³
